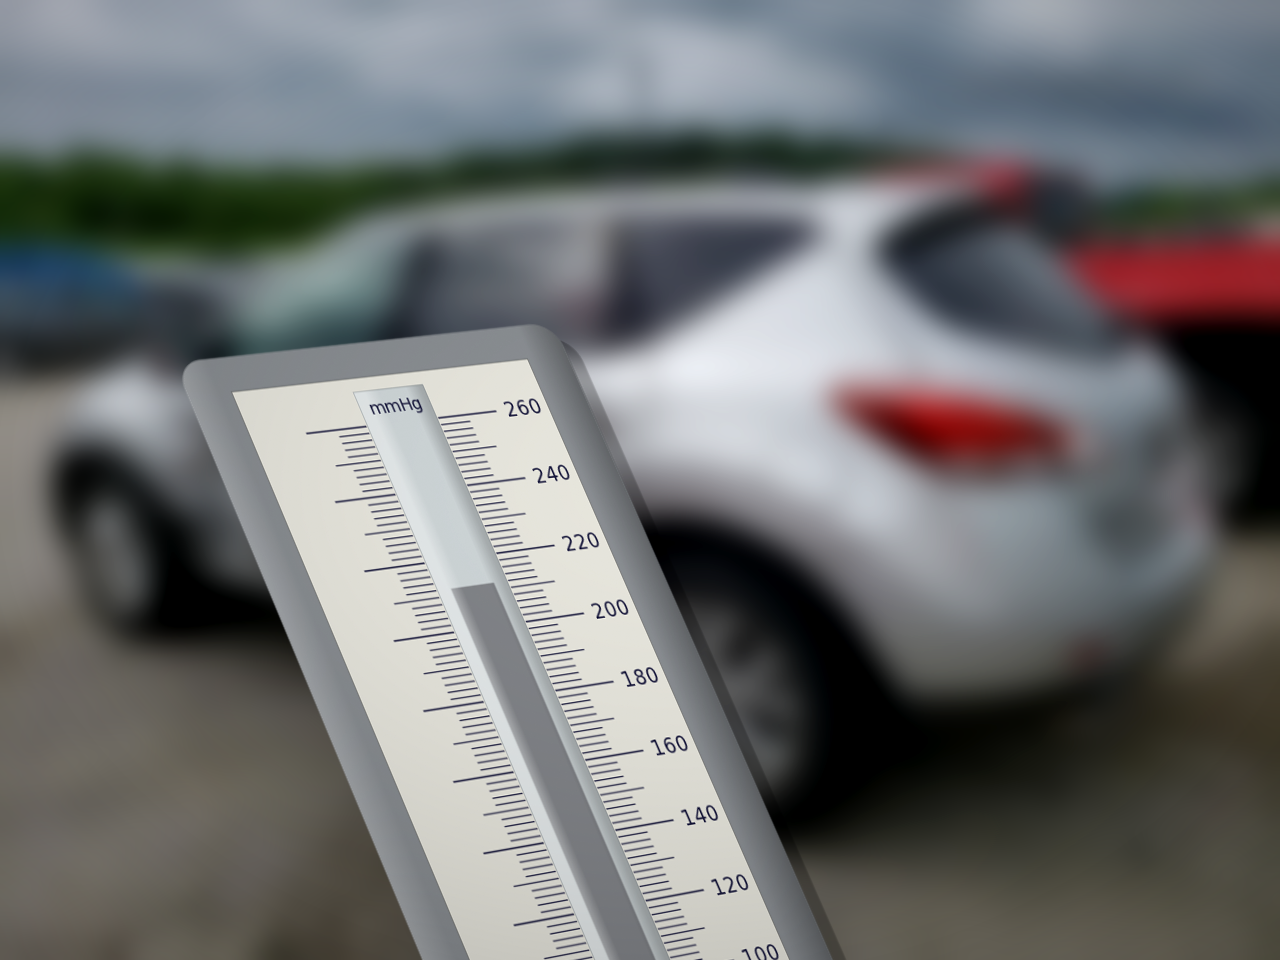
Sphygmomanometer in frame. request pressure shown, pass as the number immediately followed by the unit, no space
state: 212mmHg
